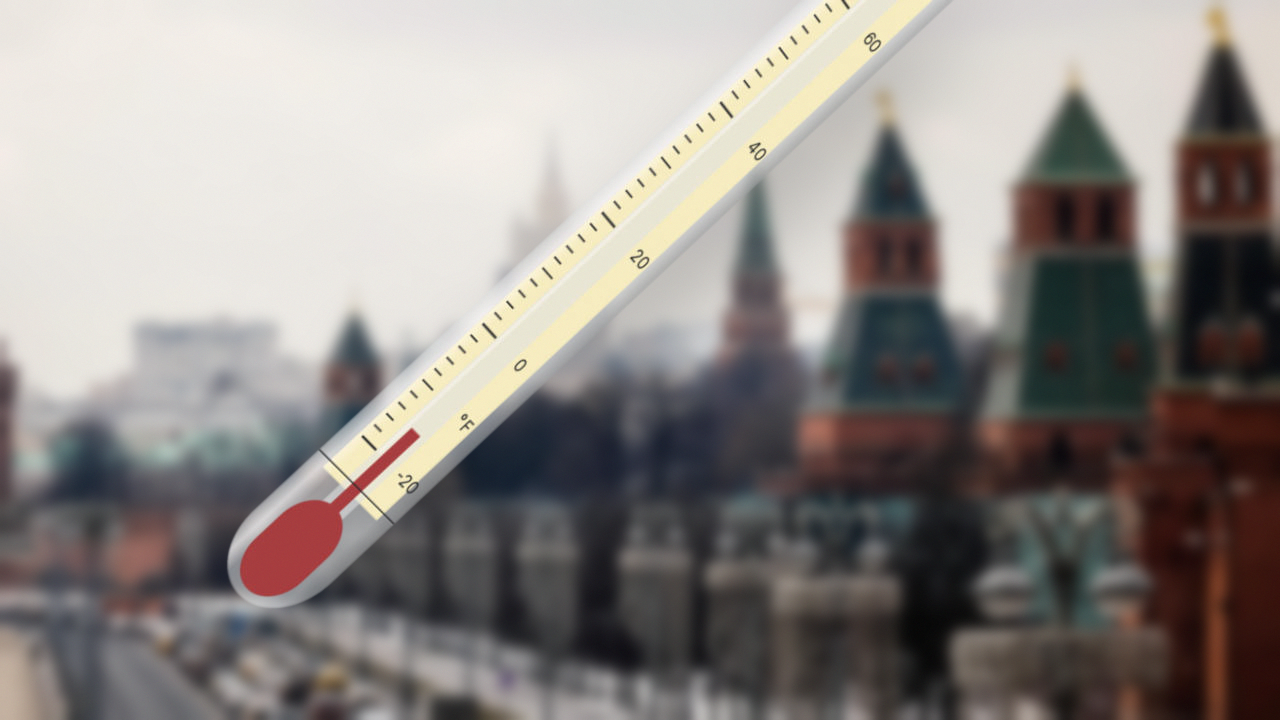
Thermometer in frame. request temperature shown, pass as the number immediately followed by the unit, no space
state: -15°F
